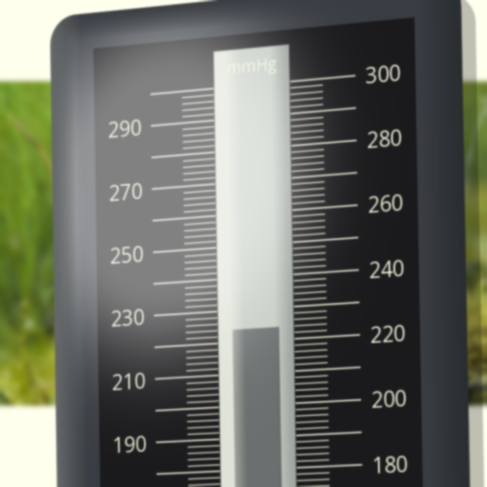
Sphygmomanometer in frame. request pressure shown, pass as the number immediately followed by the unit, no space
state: 224mmHg
